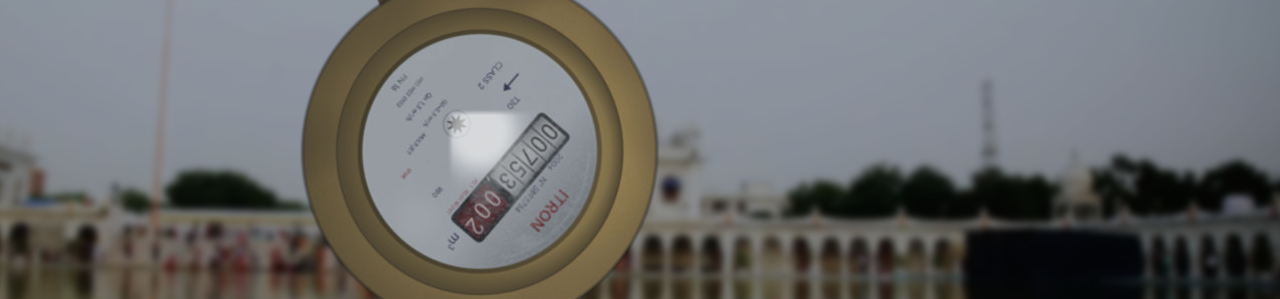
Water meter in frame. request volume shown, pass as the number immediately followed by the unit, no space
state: 753.002m³
